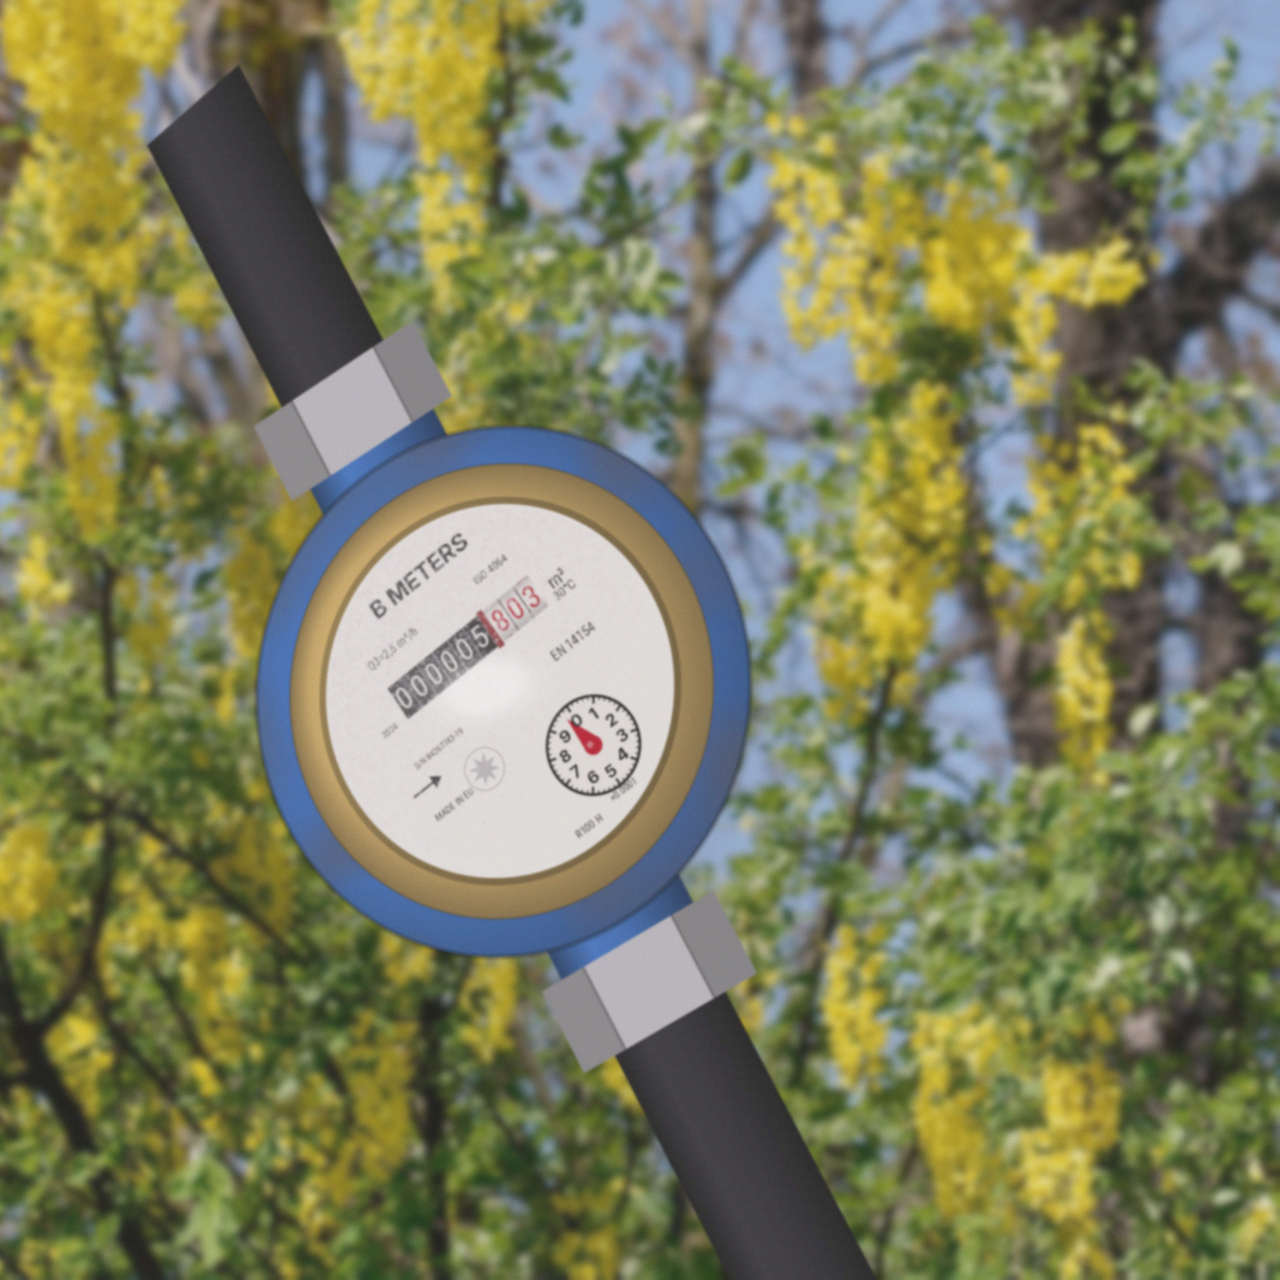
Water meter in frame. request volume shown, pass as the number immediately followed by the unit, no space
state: 5.8029m³
